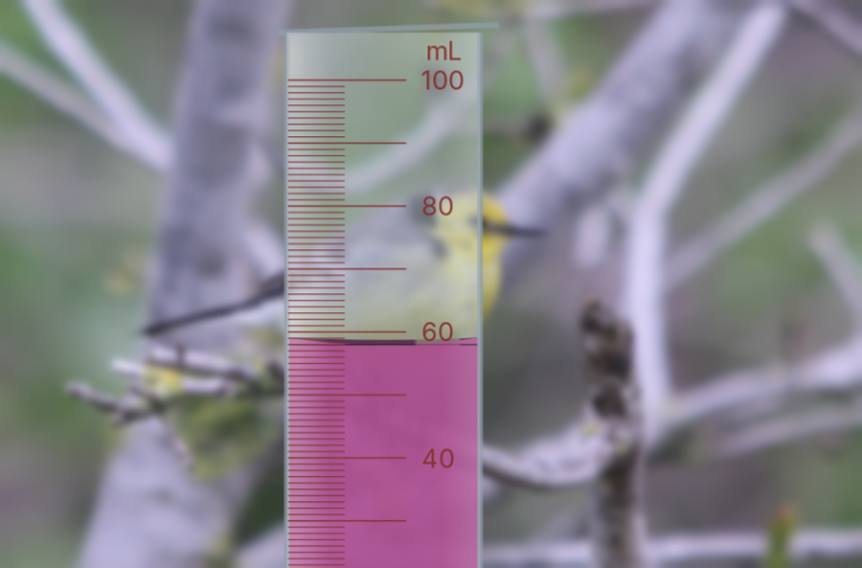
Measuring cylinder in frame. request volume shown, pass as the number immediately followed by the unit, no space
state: 58mL
